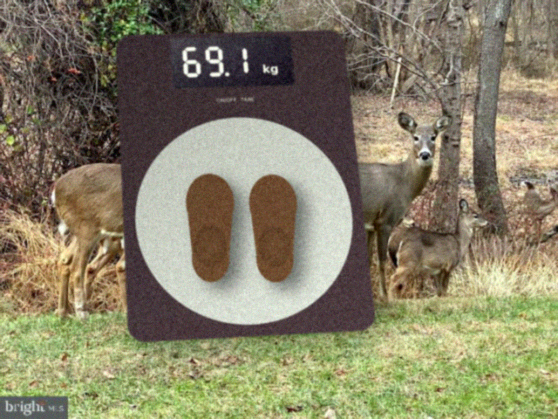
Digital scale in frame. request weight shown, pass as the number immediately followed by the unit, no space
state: 69.1kg
